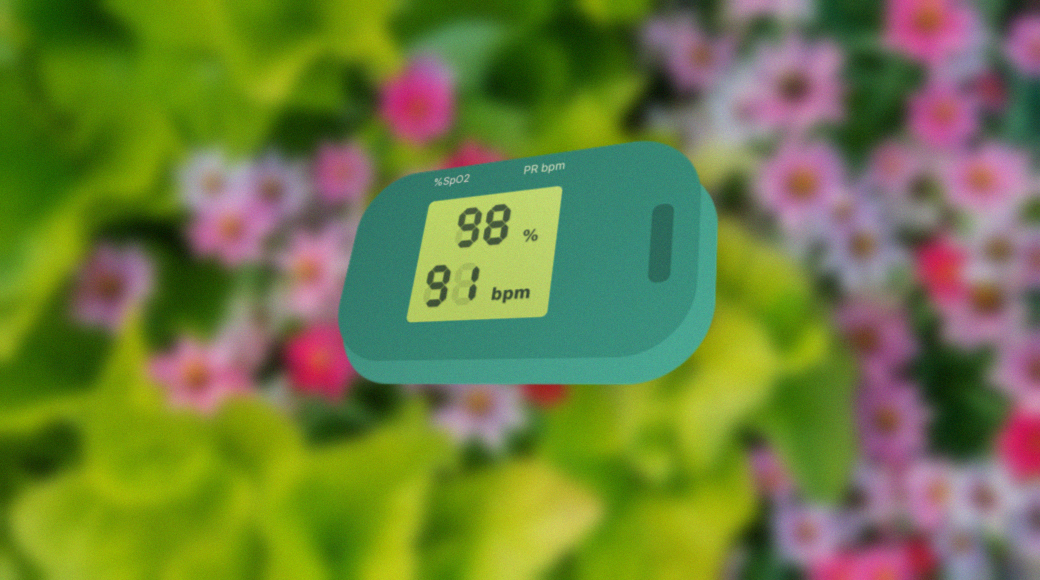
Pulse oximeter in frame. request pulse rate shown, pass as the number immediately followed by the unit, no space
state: 91bpm
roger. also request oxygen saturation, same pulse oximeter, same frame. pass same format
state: 98%
